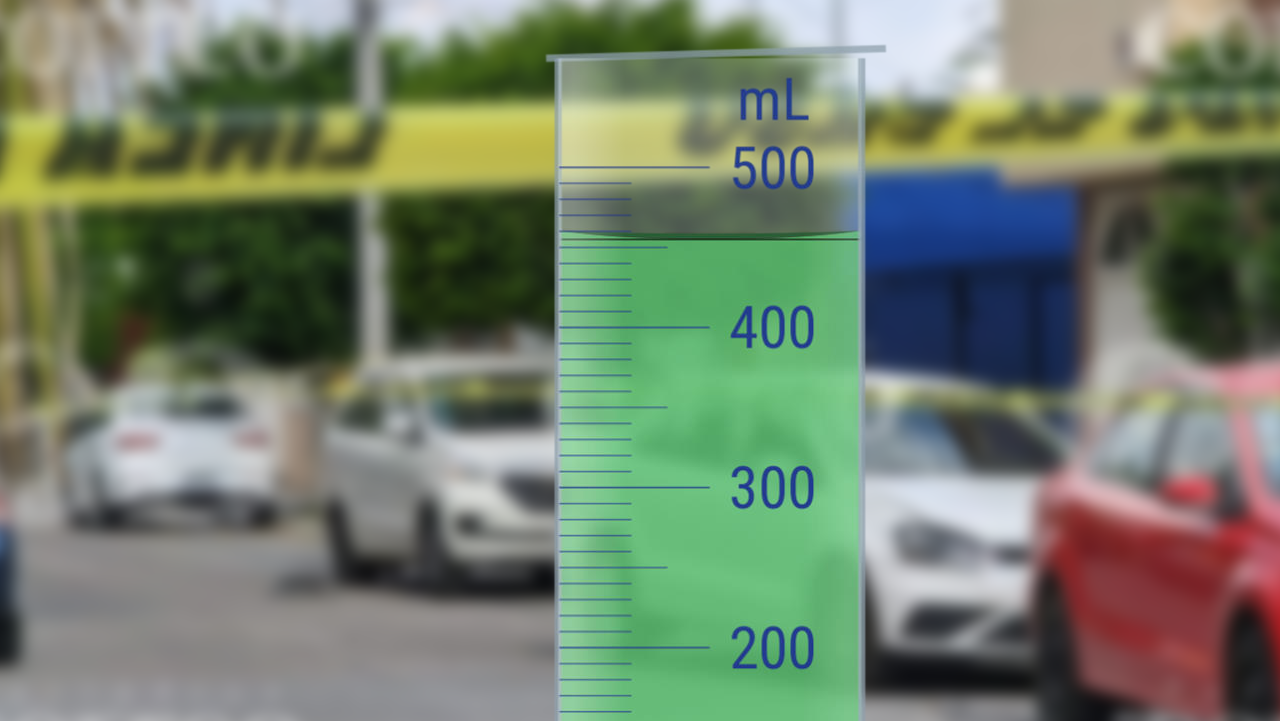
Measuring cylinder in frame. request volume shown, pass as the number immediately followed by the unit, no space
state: 455mL
